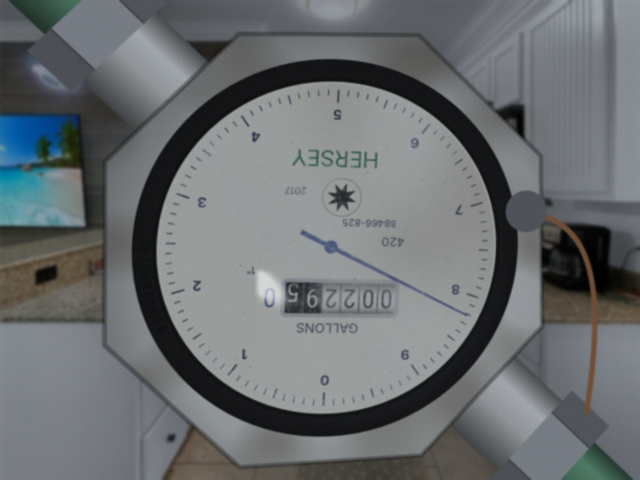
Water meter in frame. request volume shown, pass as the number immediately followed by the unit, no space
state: 22948.2gal
